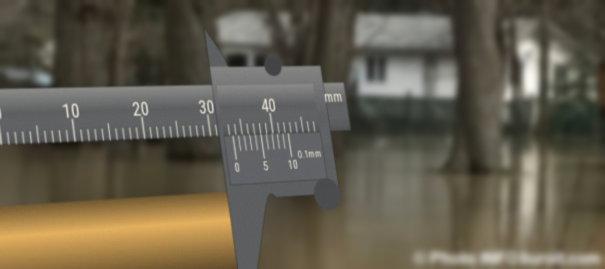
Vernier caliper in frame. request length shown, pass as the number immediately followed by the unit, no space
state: 33.5mm
